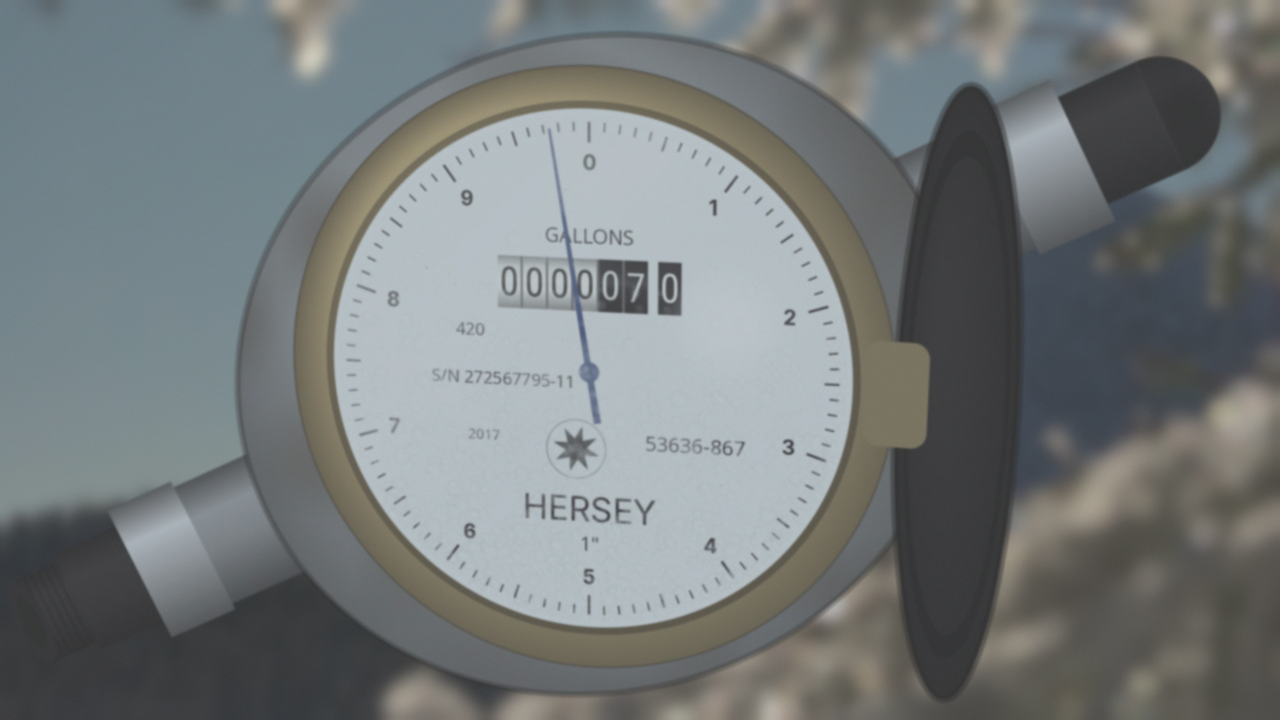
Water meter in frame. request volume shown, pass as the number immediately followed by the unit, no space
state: 69.7gal
